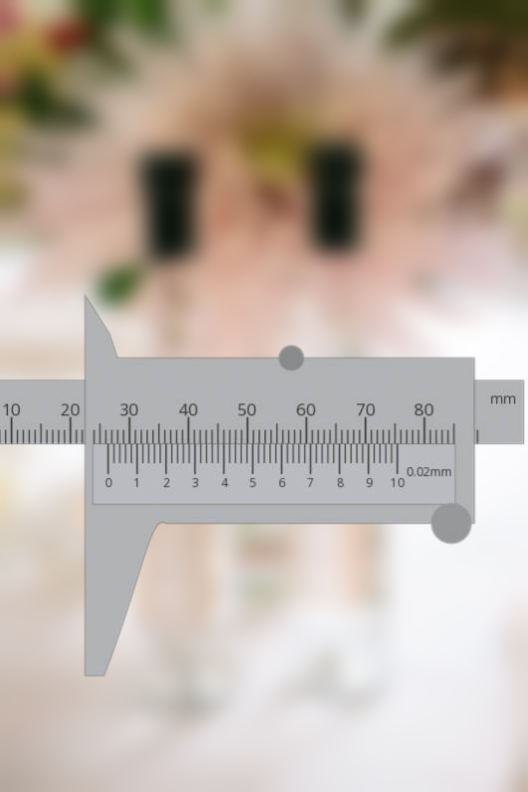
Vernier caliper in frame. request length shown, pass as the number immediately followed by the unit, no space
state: 26.4mm
